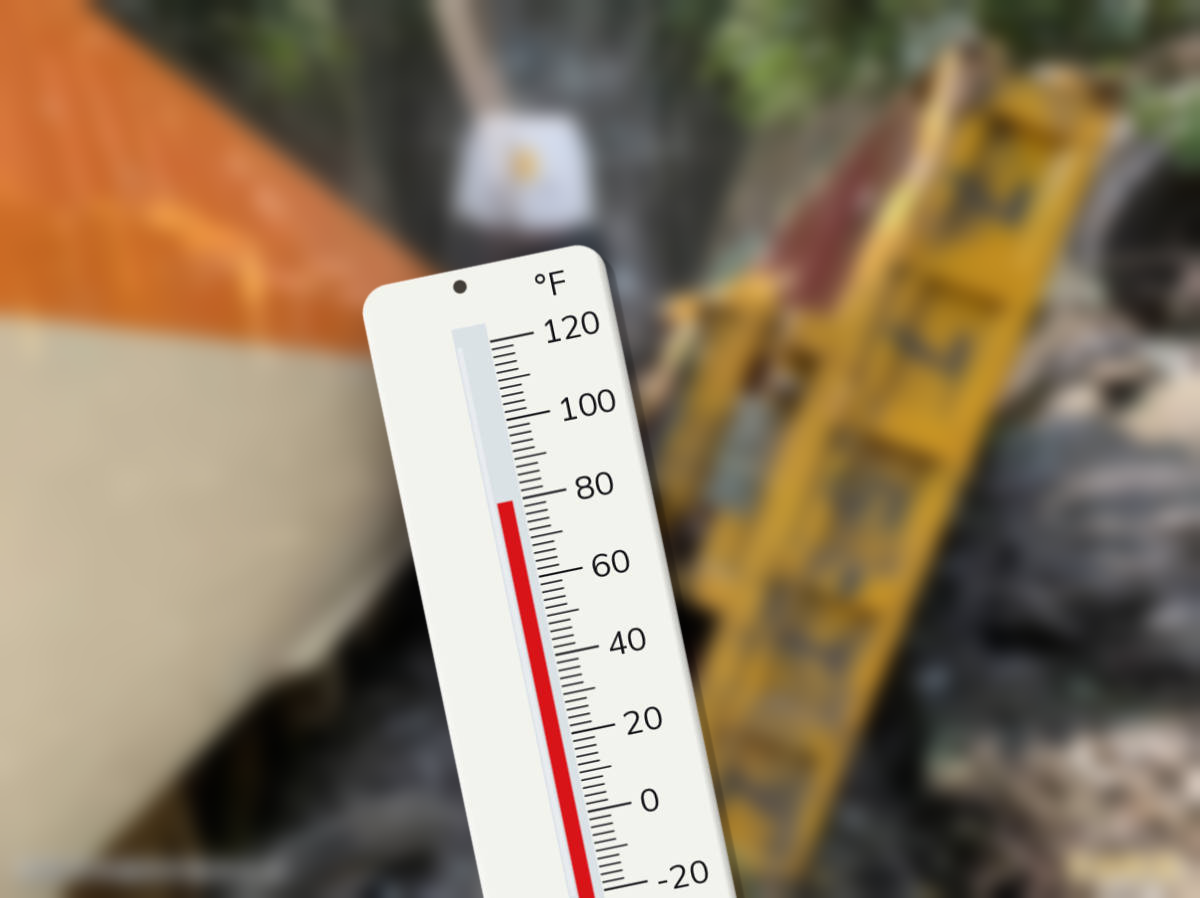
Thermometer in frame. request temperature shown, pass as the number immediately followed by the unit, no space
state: 80°F
